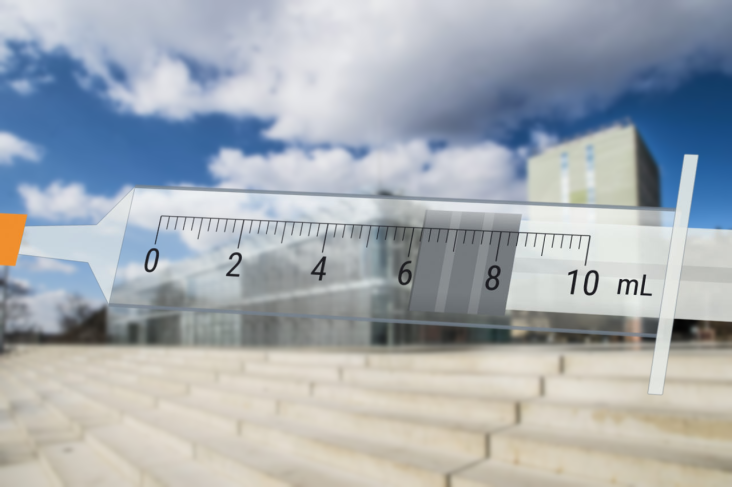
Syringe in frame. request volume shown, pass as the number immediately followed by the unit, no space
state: 6.2mL
